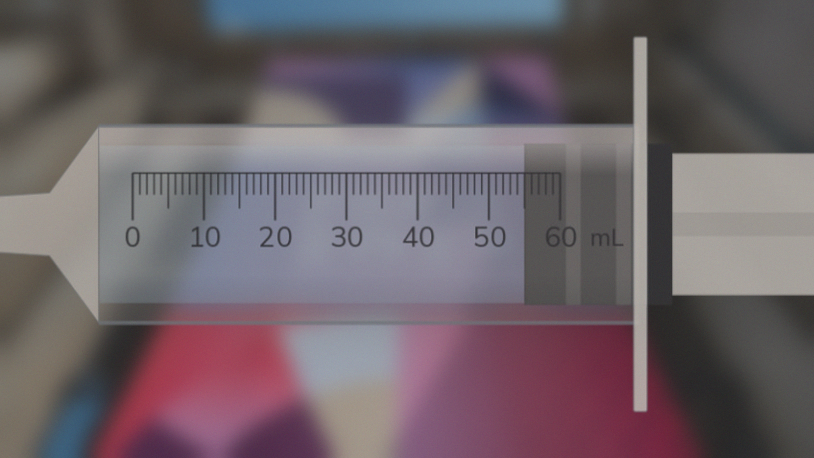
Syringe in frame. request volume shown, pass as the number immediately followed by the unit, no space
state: 55mL
